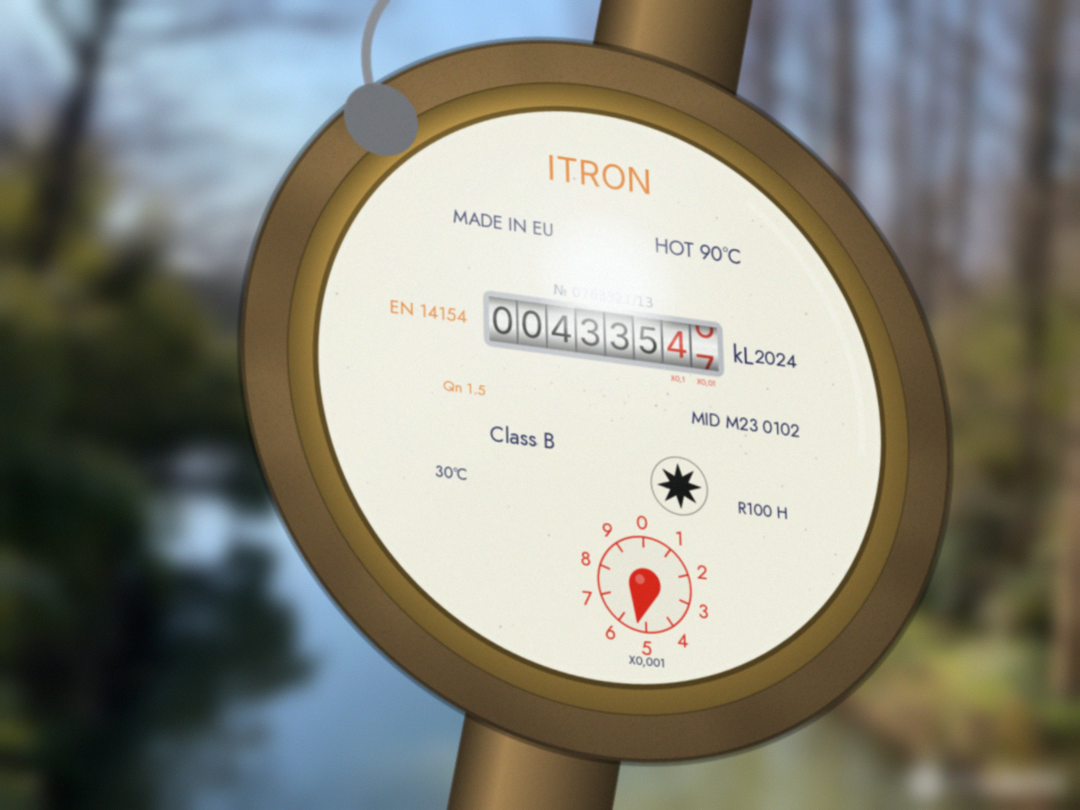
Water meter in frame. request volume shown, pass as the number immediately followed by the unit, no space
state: 4335.465kL
